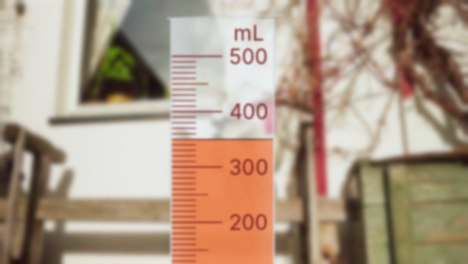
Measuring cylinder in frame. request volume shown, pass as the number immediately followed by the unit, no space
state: 350mL
